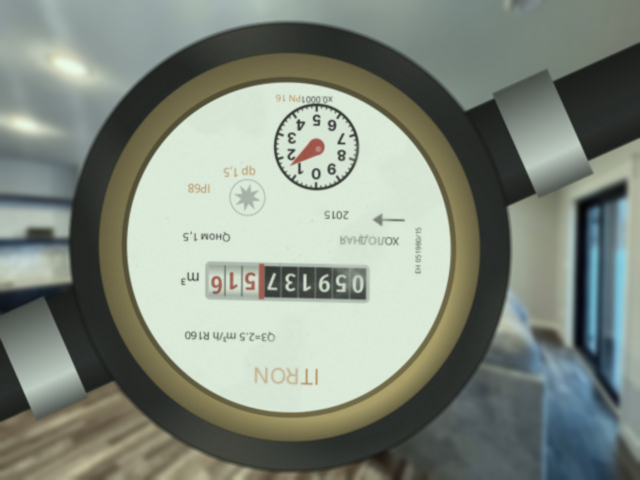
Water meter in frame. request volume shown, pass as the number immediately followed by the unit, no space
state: 59137.5161m³
